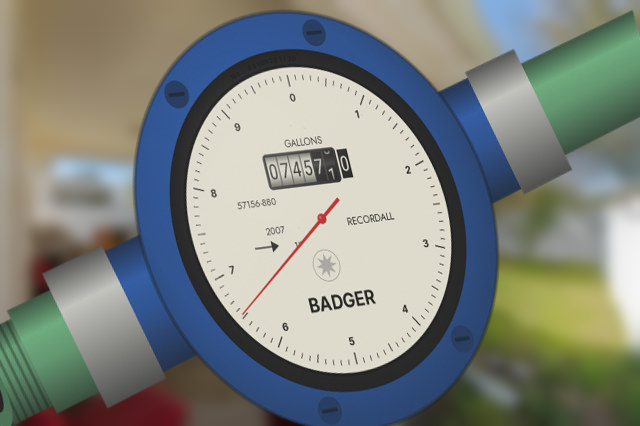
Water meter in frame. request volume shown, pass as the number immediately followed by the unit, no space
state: 745706.5gal
